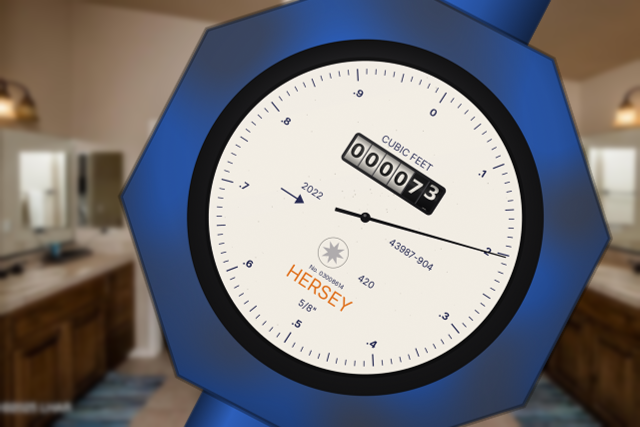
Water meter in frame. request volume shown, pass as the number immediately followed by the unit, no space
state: 73.20ft³
